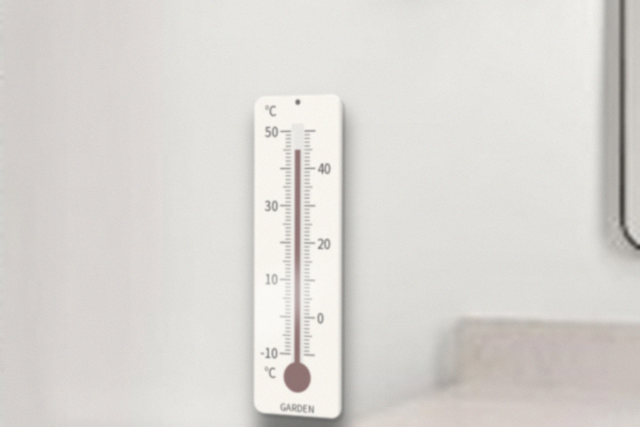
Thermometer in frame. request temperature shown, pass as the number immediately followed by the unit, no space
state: 45°C
